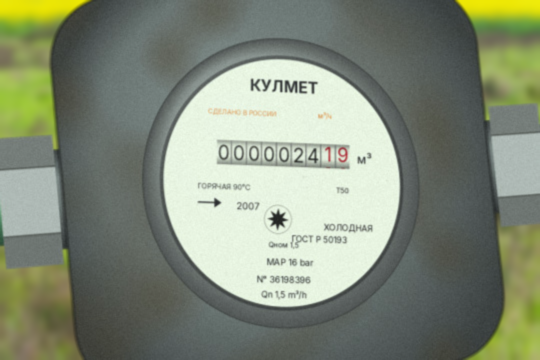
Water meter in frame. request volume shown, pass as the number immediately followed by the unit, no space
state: 24.19m³
